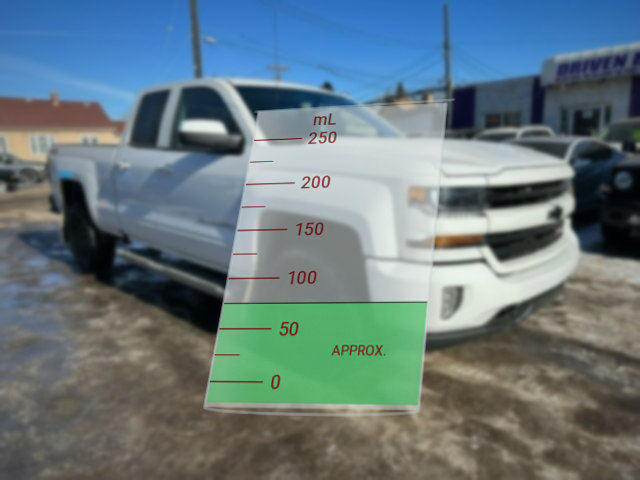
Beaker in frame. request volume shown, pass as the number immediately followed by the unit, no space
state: 75mL
